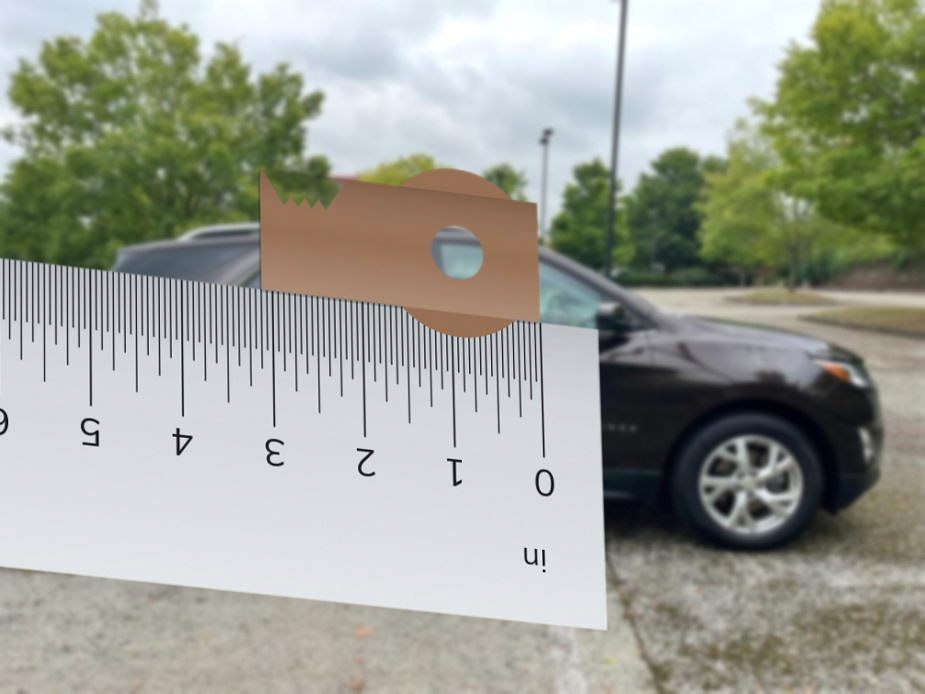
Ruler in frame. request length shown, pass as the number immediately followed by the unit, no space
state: 3.125in
